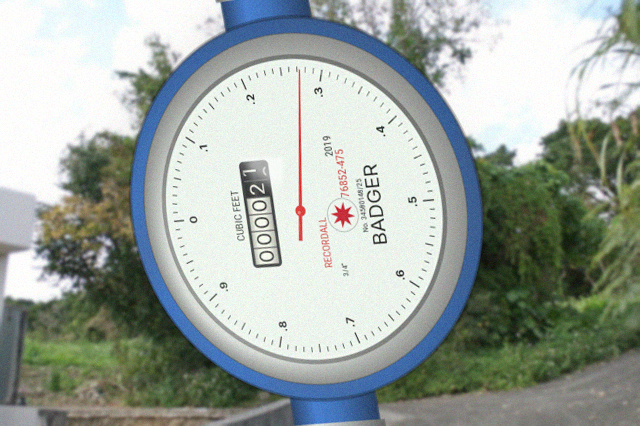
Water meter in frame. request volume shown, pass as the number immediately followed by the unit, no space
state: 21.27ft³
